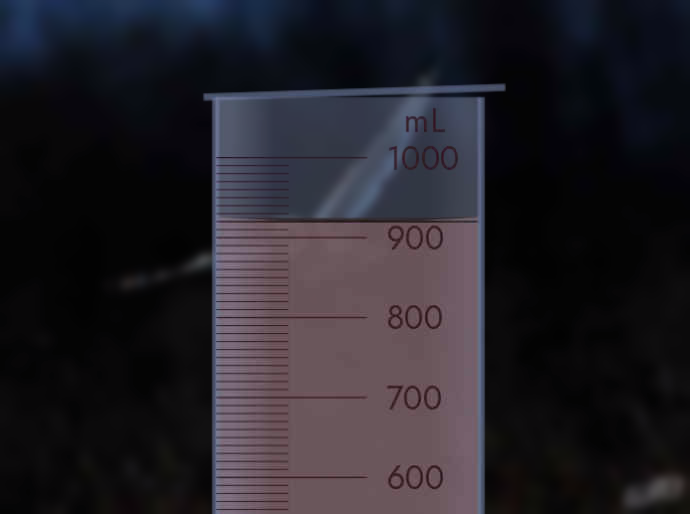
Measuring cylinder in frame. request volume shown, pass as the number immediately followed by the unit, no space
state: 920mL
